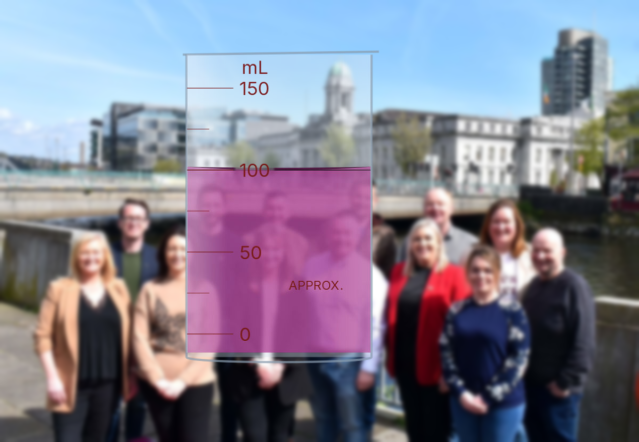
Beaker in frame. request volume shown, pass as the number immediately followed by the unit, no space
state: 100mL
